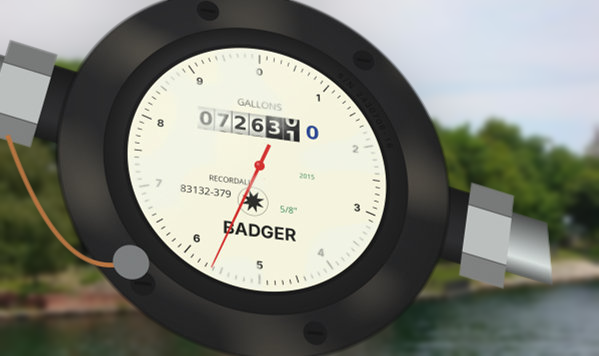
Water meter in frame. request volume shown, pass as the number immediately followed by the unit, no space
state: 726305.6gal
